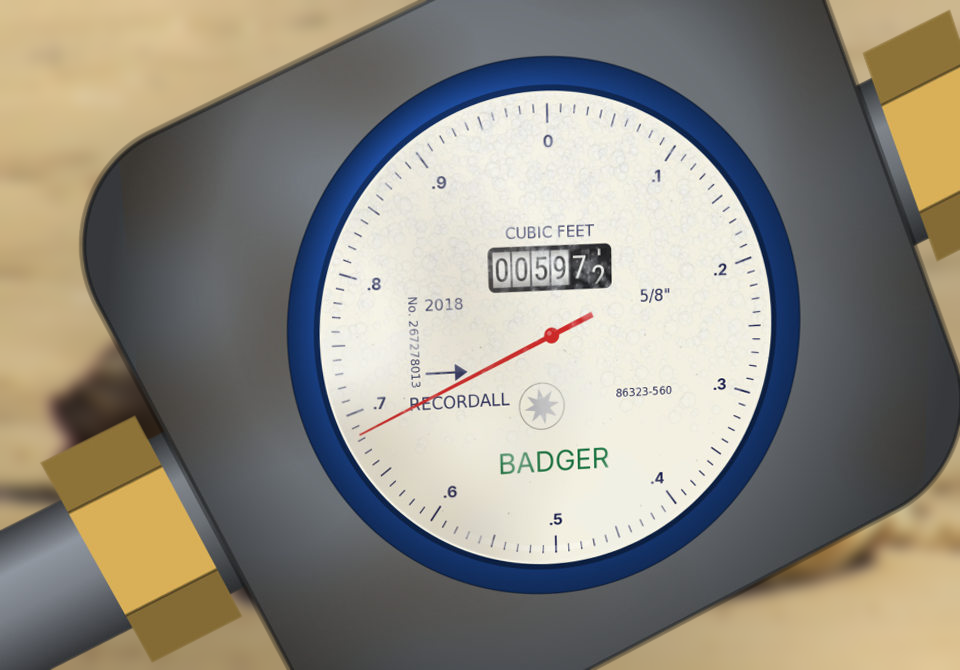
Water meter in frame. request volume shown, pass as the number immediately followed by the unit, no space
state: 5971.68ft³
